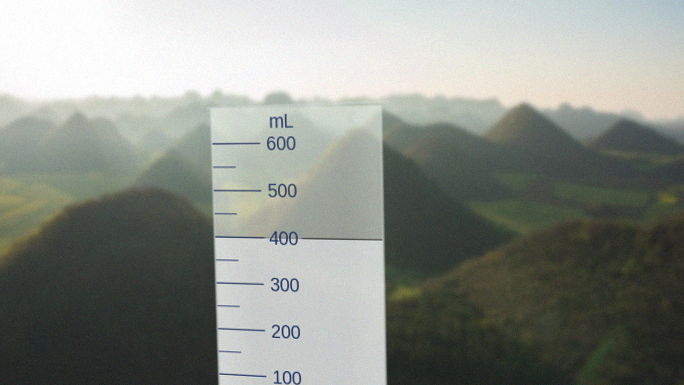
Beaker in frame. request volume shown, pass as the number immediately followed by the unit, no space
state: 400mL
